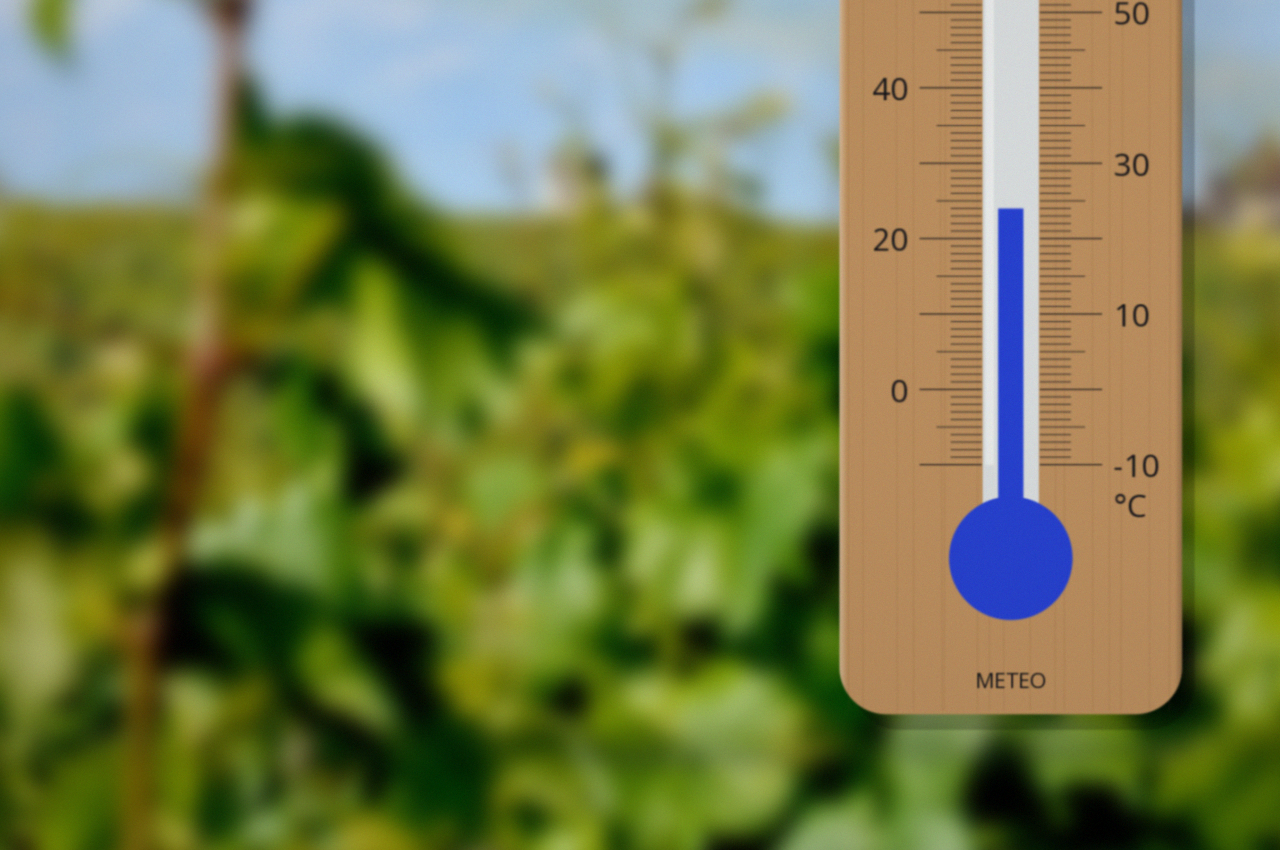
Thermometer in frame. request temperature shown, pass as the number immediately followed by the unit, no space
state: 24°C
